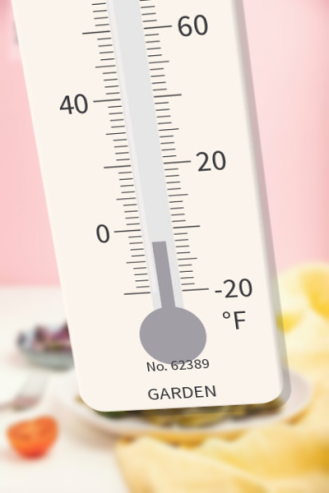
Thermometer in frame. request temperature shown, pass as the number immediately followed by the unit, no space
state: -4°F
